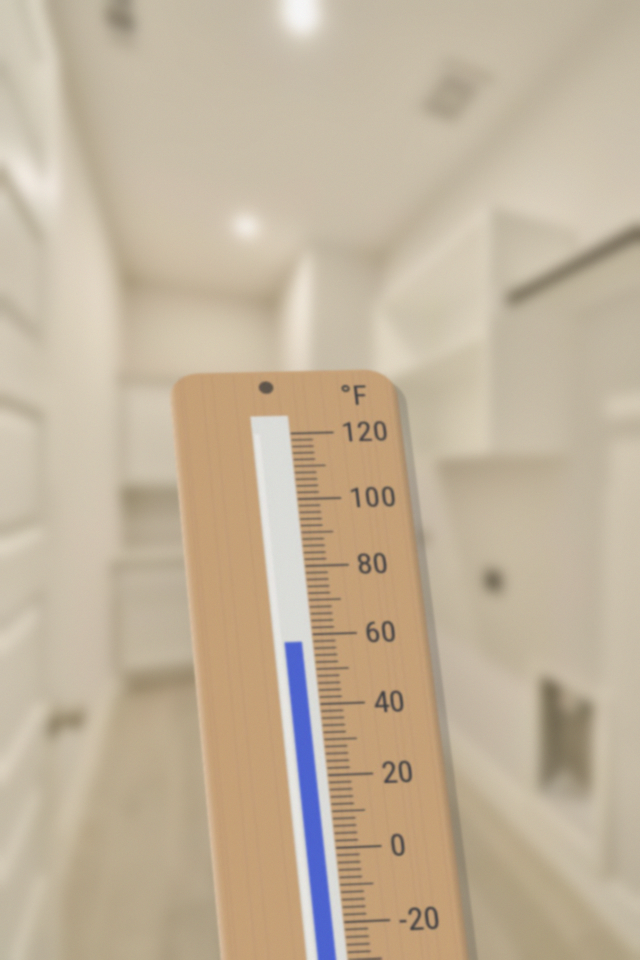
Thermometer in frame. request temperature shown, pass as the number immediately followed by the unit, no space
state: 58°F
